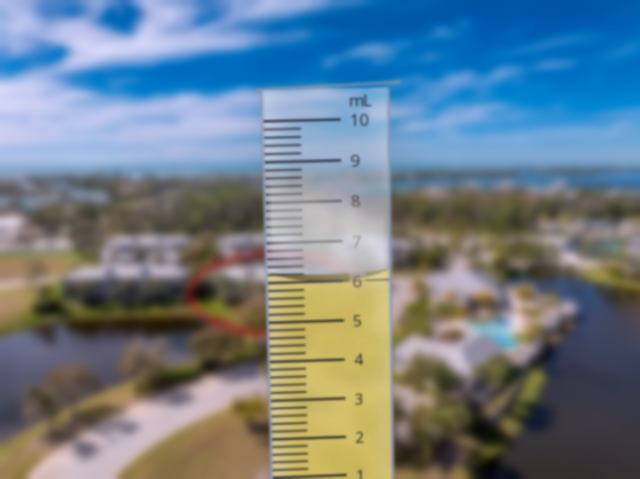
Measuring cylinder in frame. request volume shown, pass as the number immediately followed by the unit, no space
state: 6mL
